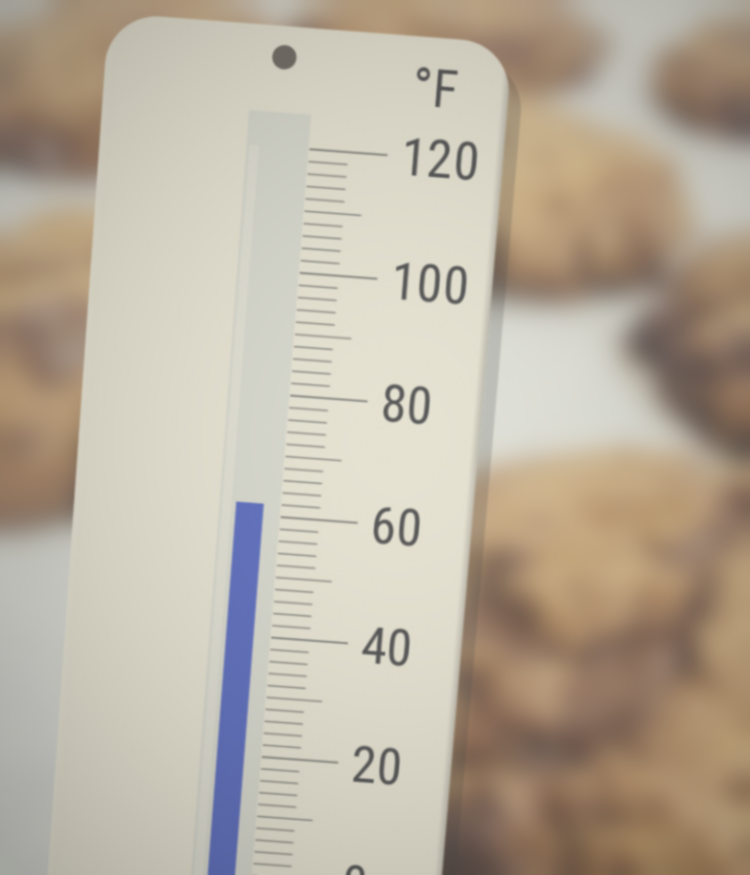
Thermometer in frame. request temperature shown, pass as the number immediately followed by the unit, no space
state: 62°F
